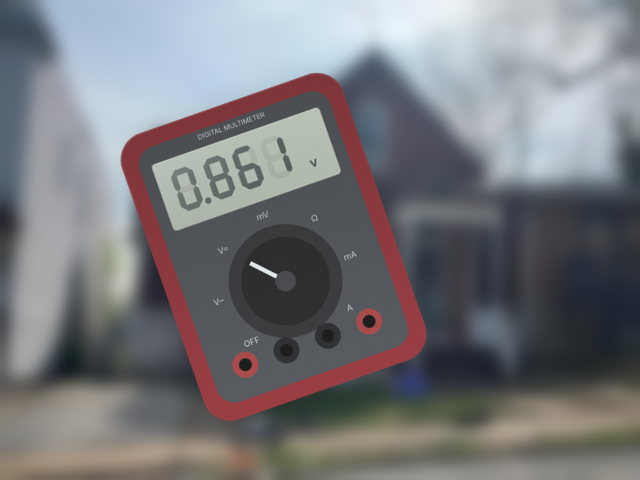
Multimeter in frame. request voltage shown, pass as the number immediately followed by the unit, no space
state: 0.861V
